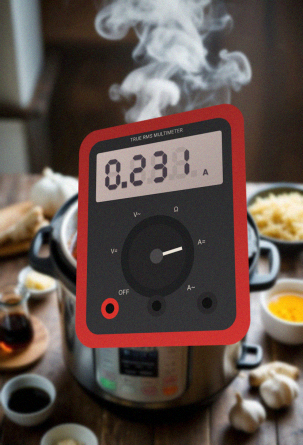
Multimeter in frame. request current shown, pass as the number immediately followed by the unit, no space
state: 0.231A
